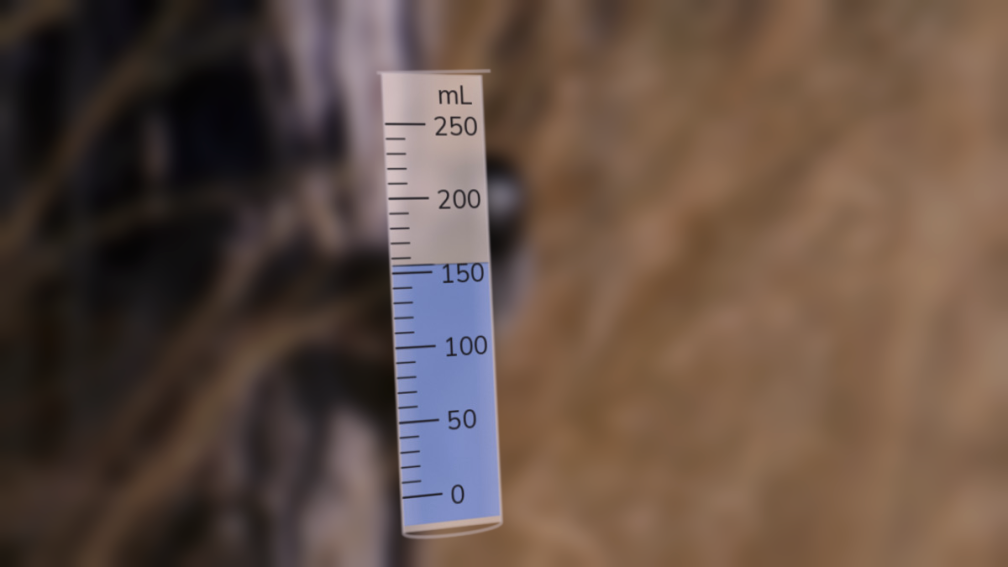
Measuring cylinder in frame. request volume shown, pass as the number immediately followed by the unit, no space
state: 155mL
